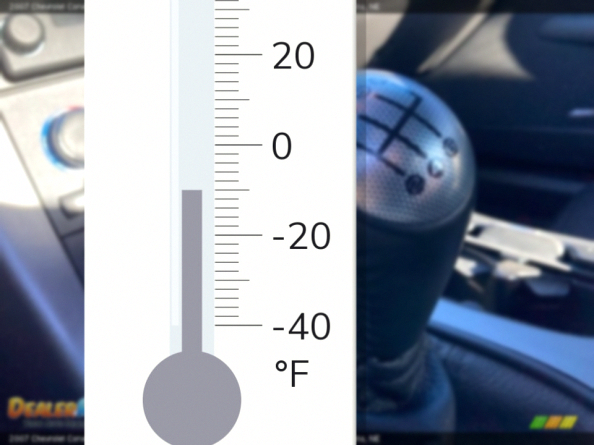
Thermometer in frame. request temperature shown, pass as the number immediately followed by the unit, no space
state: -10°F
